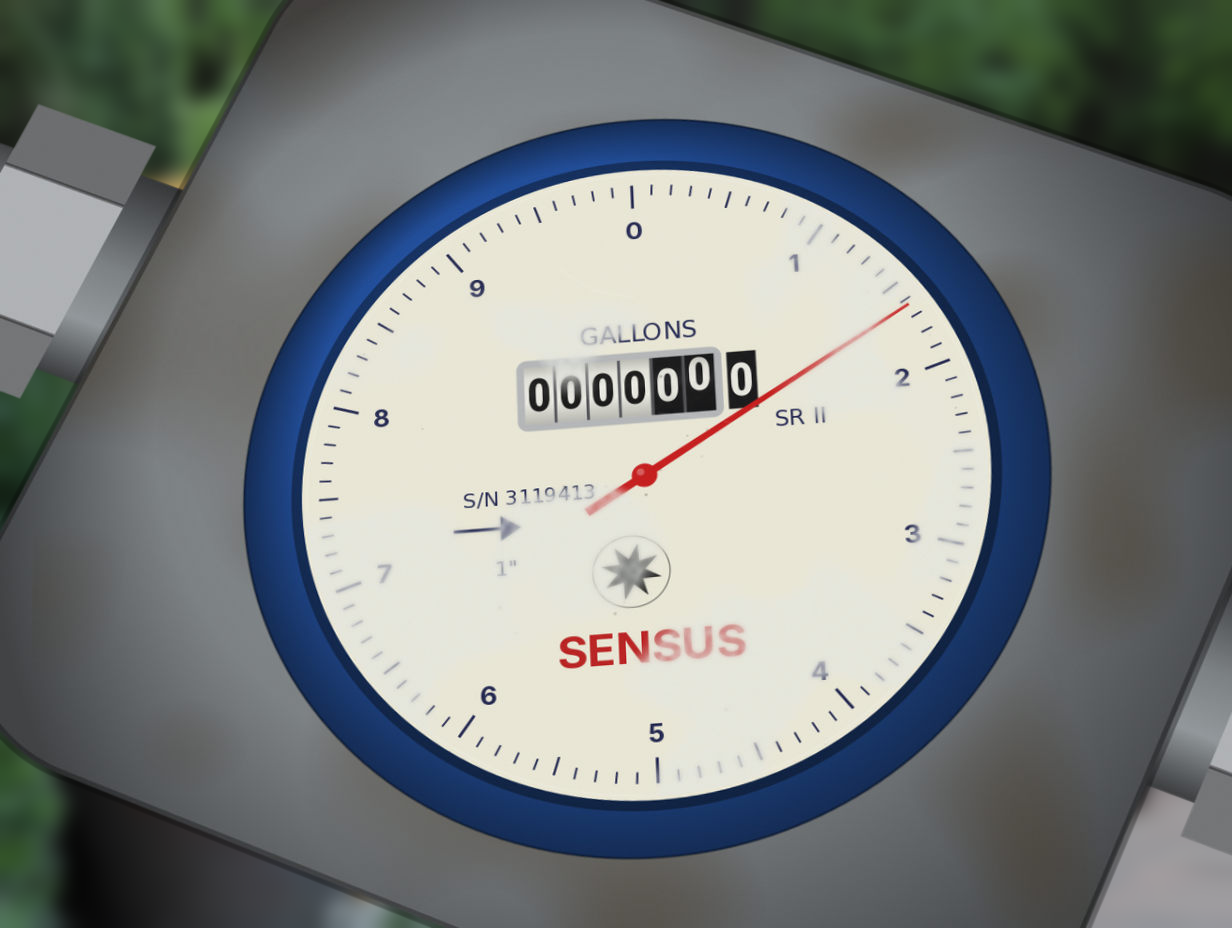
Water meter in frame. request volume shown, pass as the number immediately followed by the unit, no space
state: 1.6gal
